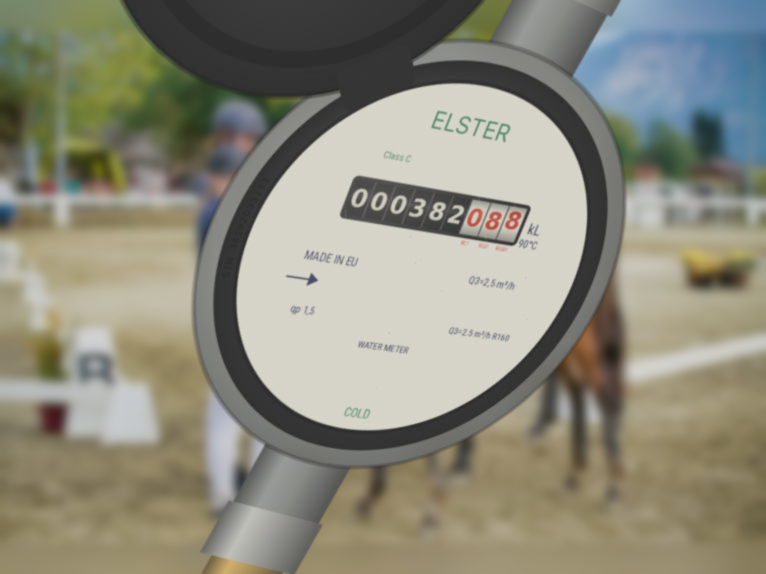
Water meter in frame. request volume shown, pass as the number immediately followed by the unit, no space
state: 382.088kL
